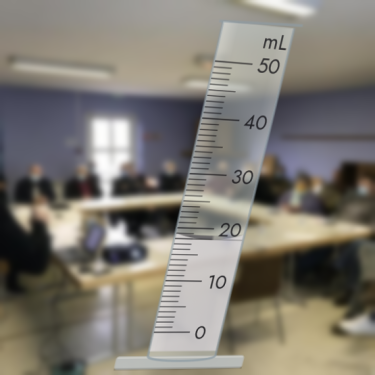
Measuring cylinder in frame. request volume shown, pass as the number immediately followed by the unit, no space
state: 18mL
